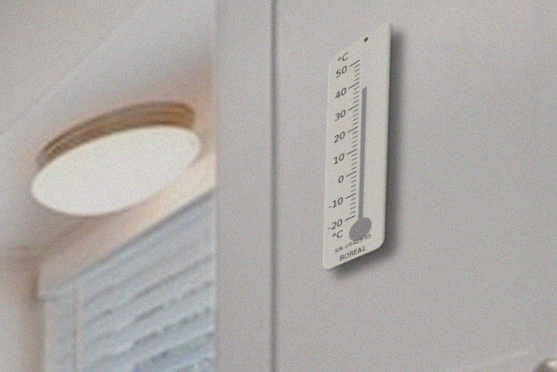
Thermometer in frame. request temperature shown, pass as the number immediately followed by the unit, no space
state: 36°C
